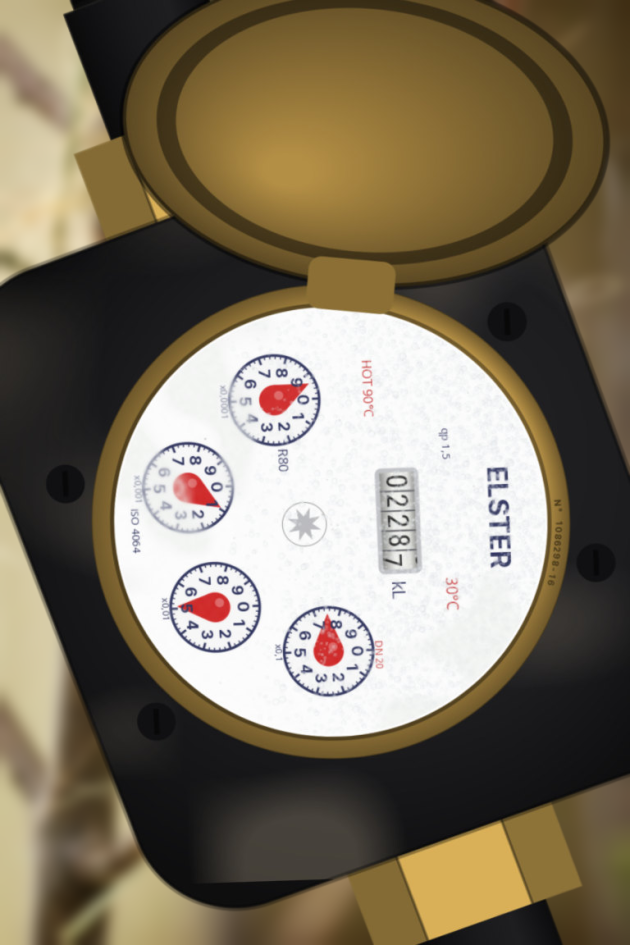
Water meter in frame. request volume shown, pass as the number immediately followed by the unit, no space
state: 2286.7509kL
